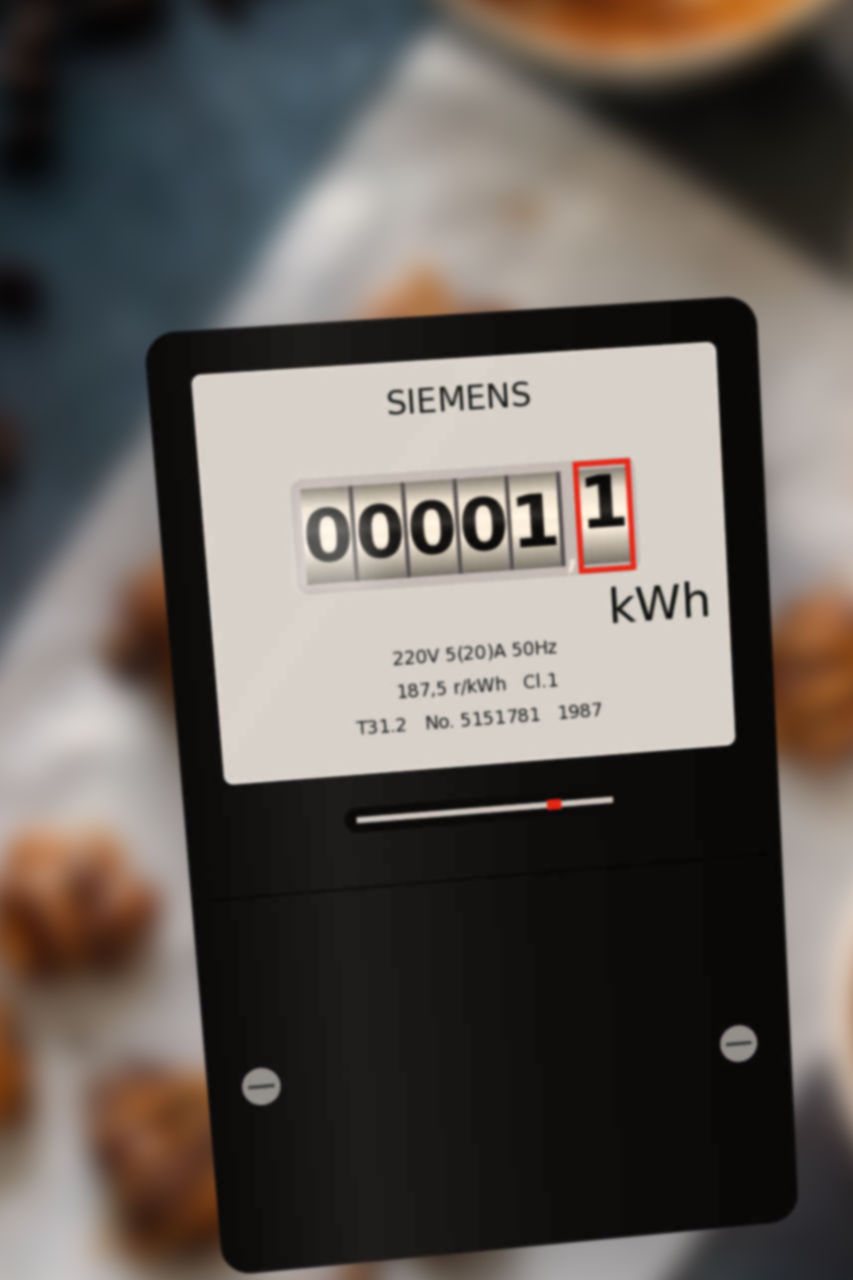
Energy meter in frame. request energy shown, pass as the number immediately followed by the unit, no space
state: 1.1kWh
